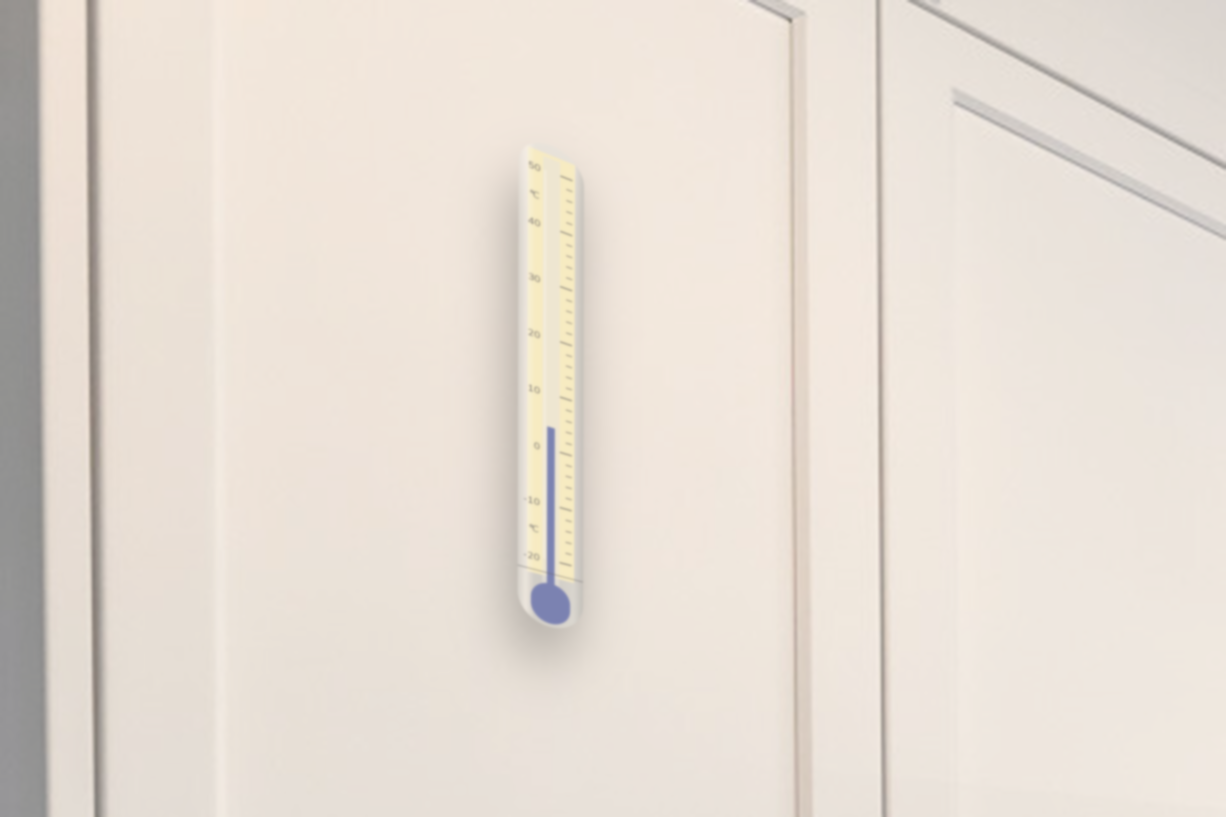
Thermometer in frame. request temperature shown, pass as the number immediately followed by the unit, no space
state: 4°C
